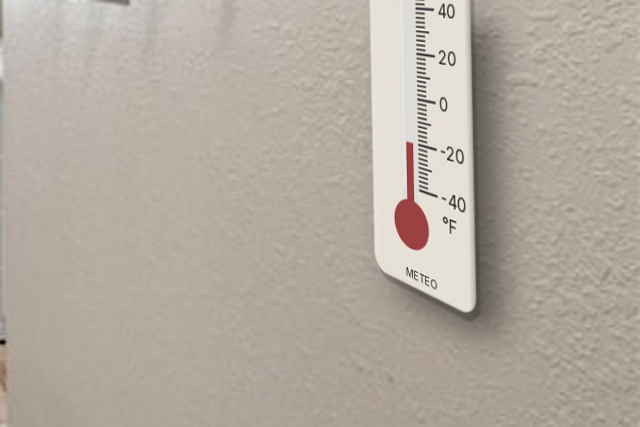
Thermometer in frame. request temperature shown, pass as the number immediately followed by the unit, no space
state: -20°F
